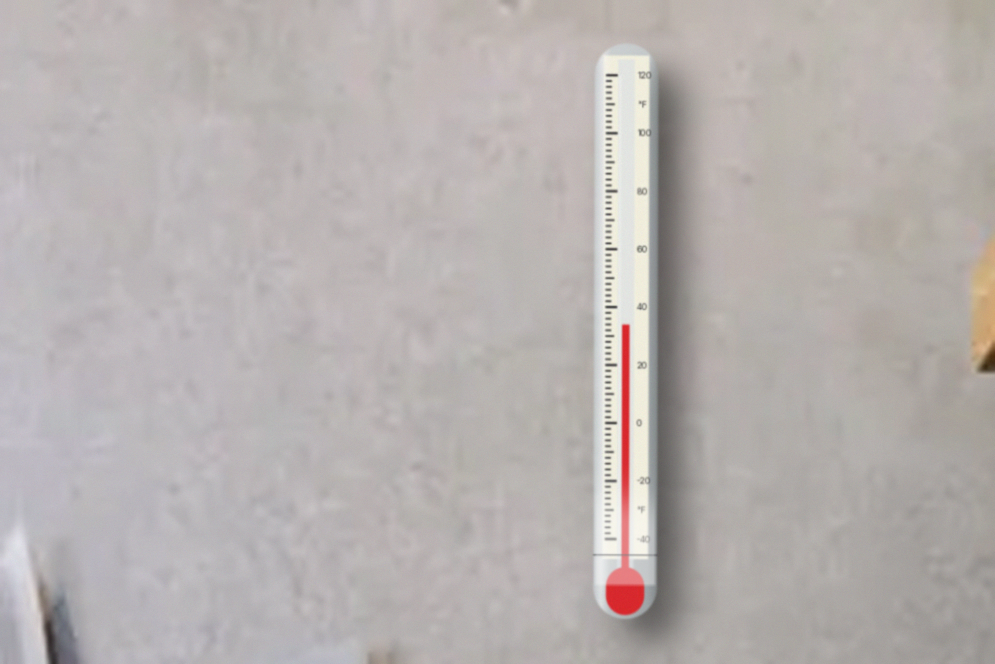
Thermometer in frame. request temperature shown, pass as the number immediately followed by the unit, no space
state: 34°F
